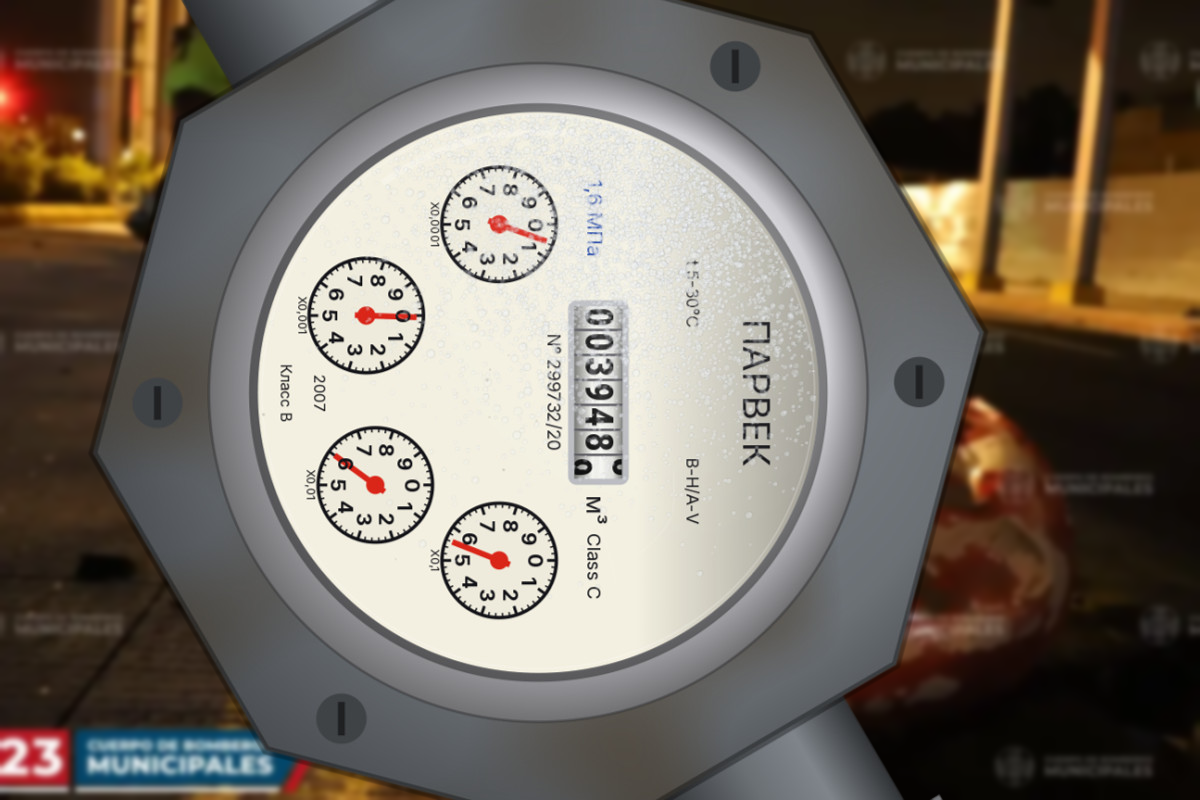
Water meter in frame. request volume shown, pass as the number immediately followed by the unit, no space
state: 39488.5600m³
